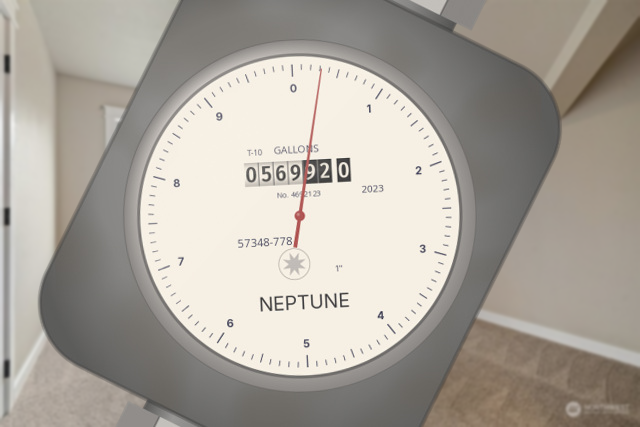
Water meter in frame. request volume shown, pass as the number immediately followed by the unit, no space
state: 569920.3gal
